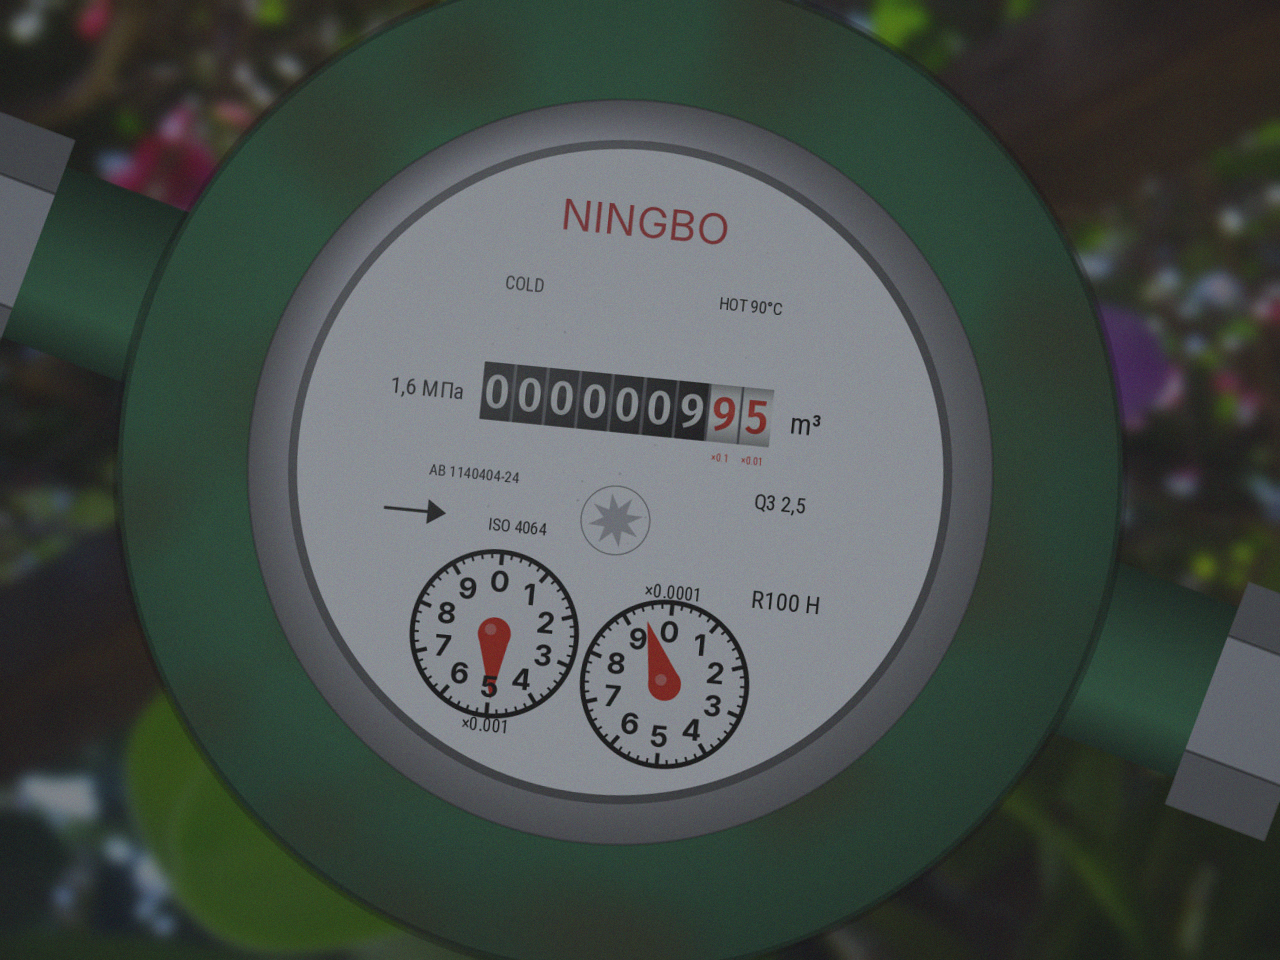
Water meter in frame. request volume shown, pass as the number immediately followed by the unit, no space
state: 9.9549m³
